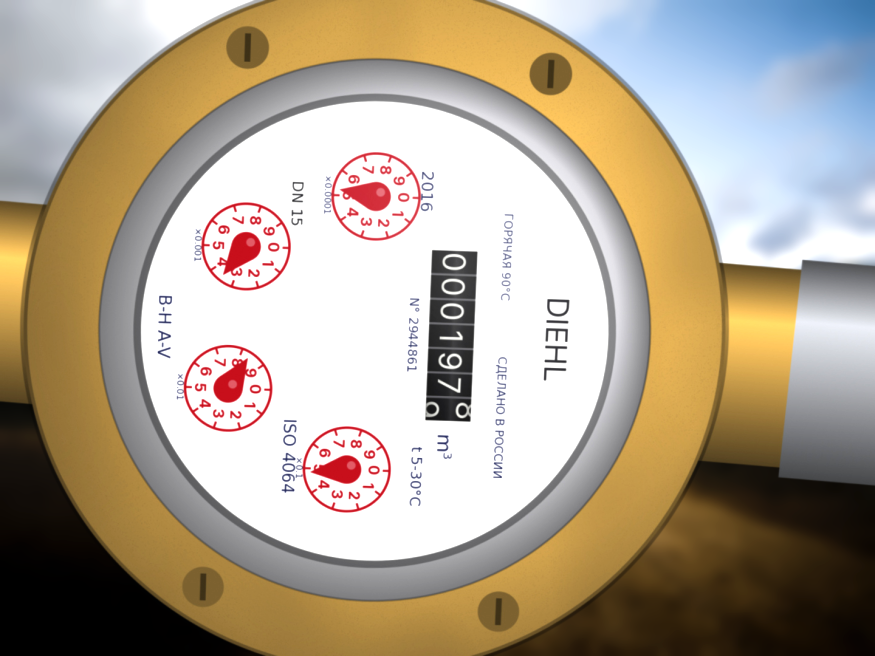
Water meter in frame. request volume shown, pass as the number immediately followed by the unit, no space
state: 1978.4835m³
